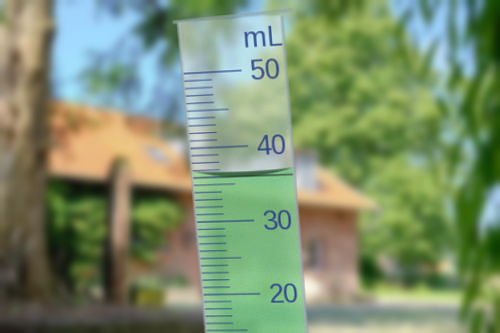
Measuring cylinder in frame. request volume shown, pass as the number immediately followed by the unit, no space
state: 36mL
